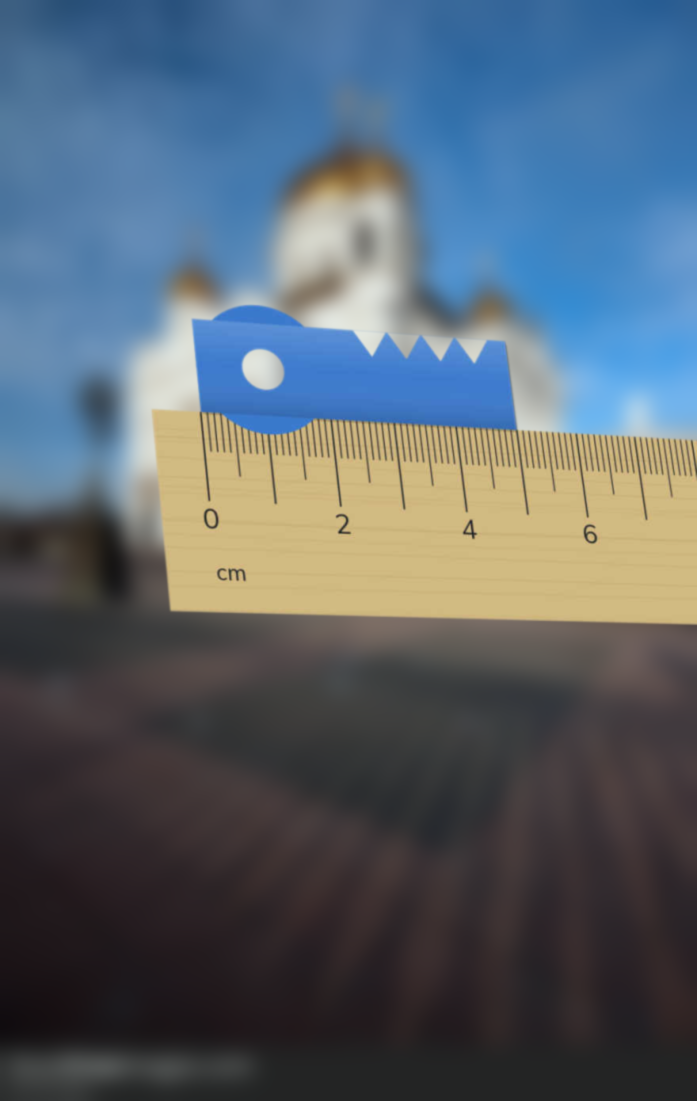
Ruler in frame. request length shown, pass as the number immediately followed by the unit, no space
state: 5cm
